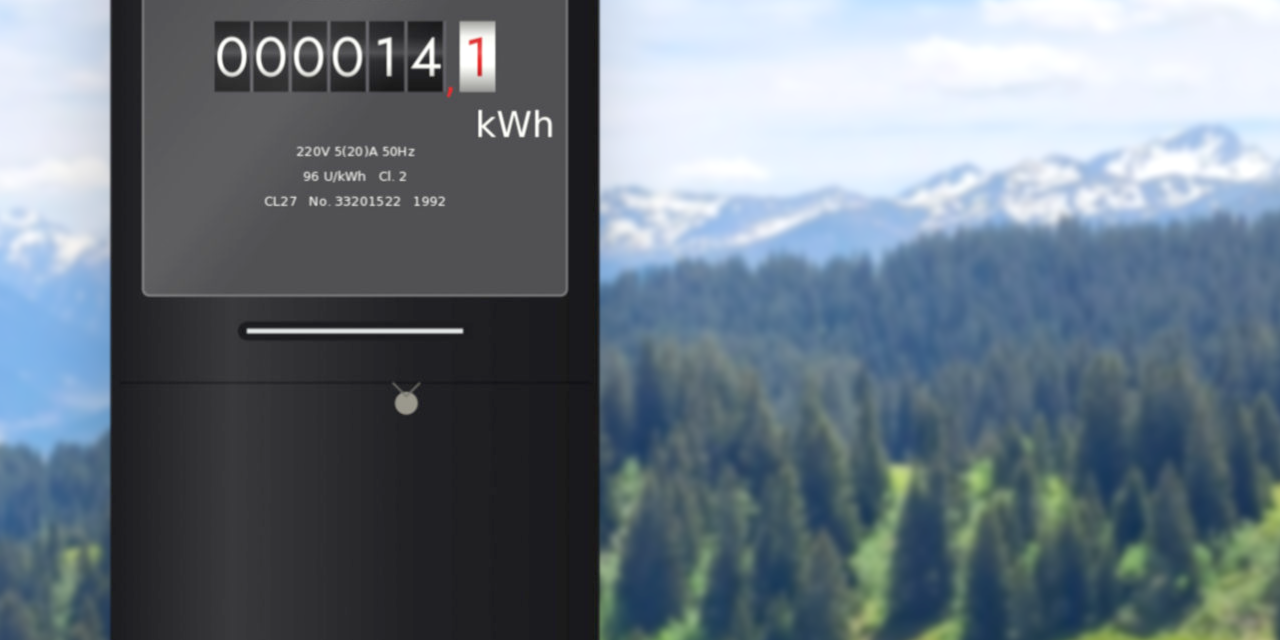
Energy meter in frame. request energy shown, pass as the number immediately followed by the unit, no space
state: 14.1kWh
